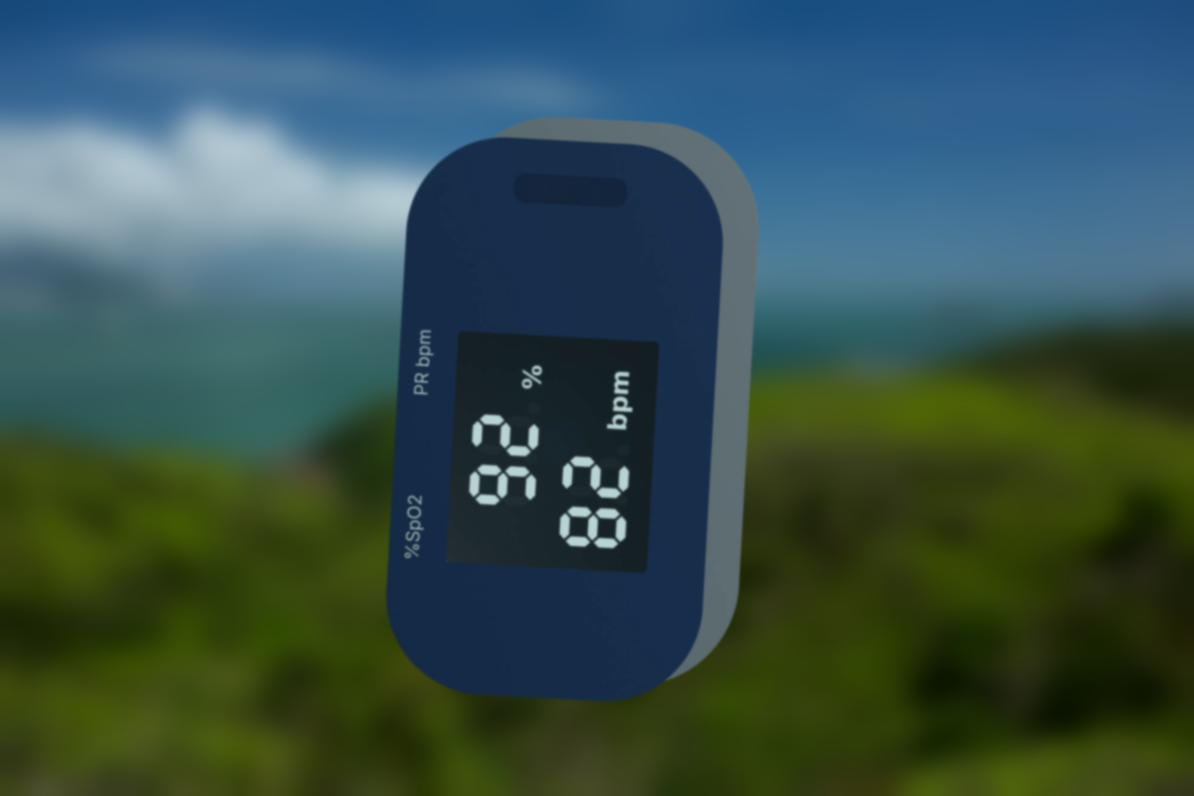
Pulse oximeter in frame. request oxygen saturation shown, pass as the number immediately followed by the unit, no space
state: 92%
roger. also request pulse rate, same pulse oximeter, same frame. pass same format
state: 82bpm
